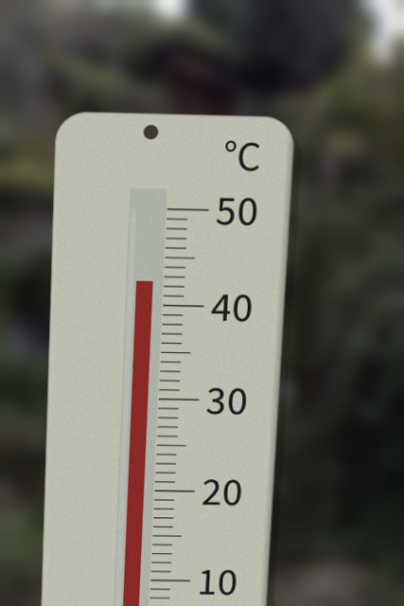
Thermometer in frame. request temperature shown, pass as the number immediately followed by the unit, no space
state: 42.5°C
